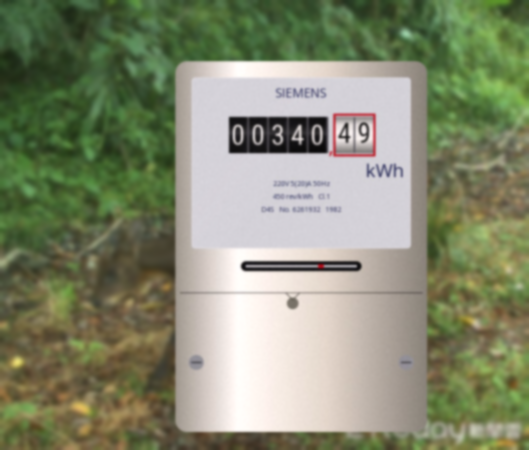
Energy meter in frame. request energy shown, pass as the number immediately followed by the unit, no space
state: 340.49kWh
